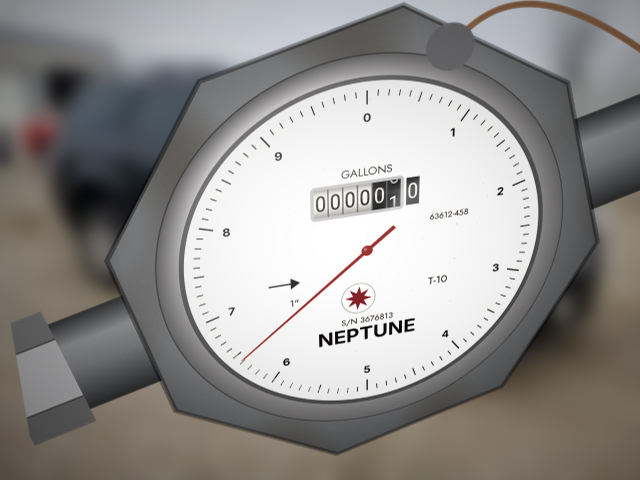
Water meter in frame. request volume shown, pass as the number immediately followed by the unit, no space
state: 6.4gal
